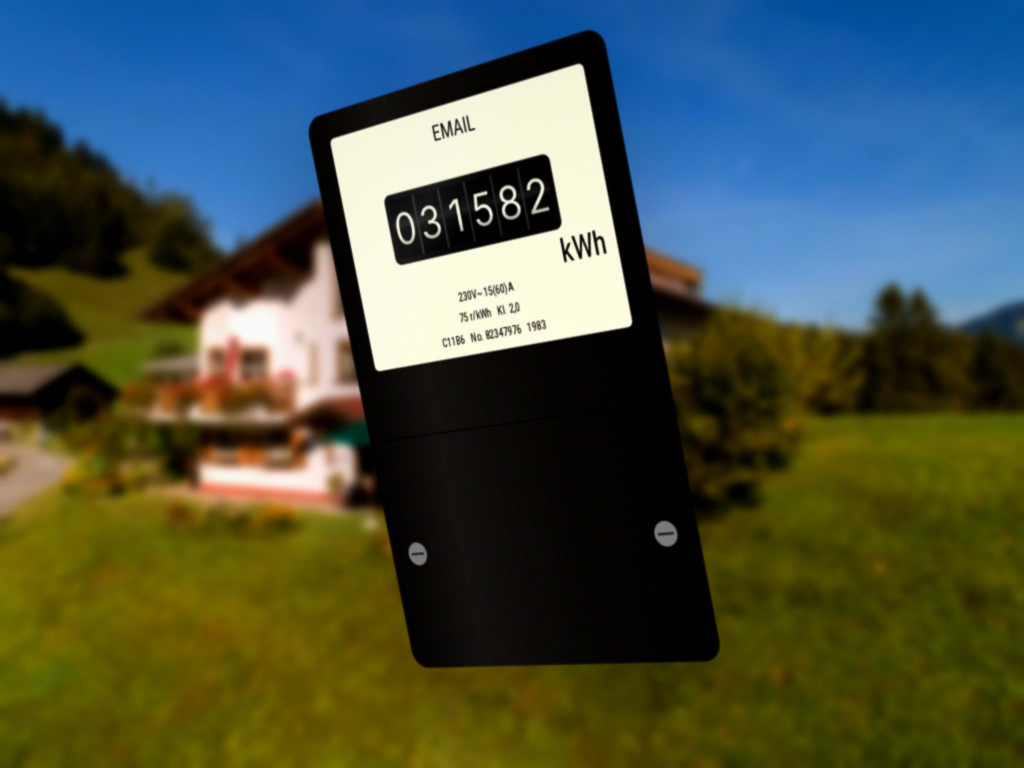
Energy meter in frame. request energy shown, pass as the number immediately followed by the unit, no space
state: 31582kWh
